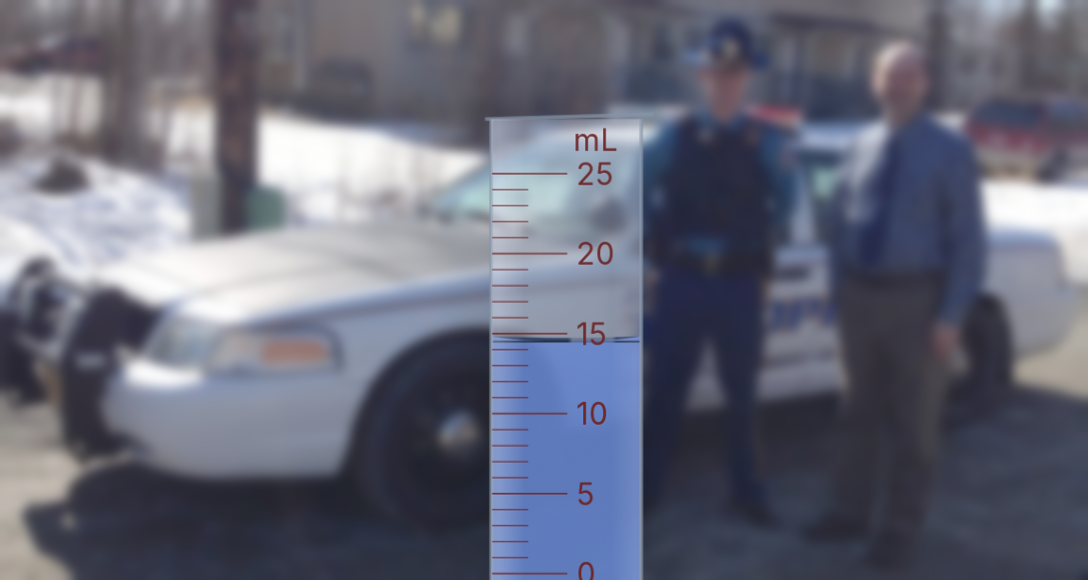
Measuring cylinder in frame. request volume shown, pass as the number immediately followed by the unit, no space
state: 14.5mL
